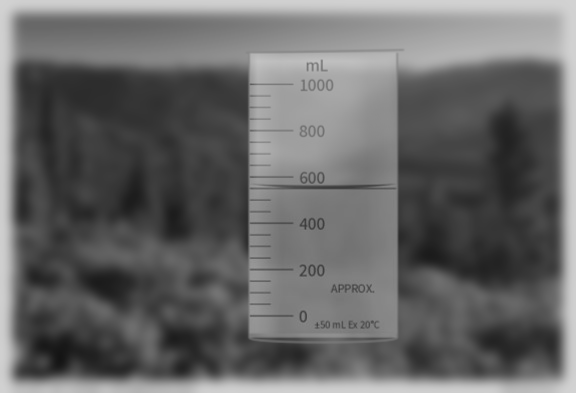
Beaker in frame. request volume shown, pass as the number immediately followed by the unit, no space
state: 550mL
